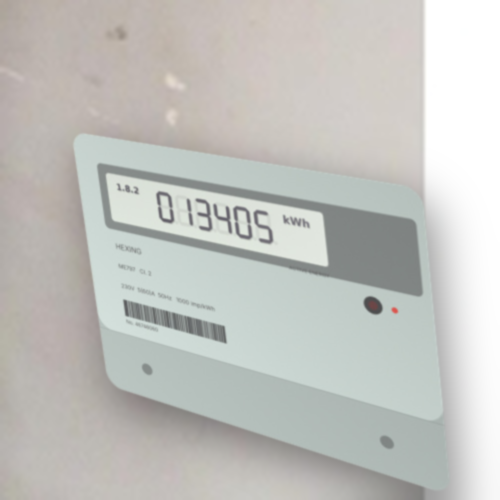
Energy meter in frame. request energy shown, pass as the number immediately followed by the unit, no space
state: 13405kWh
